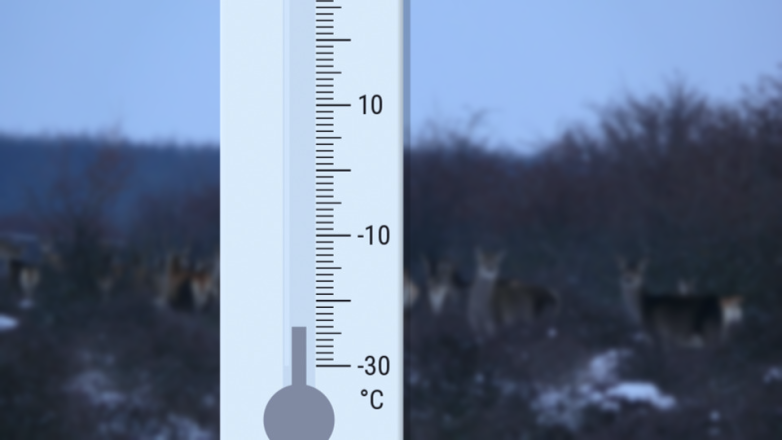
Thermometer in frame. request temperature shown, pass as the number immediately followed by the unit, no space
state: -24°C
